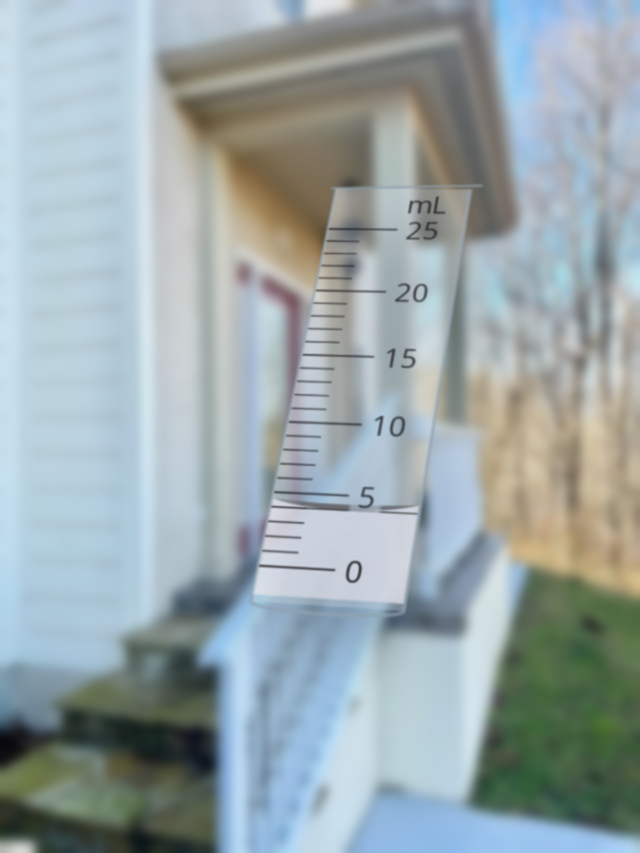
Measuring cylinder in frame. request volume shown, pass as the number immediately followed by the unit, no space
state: 4mL
